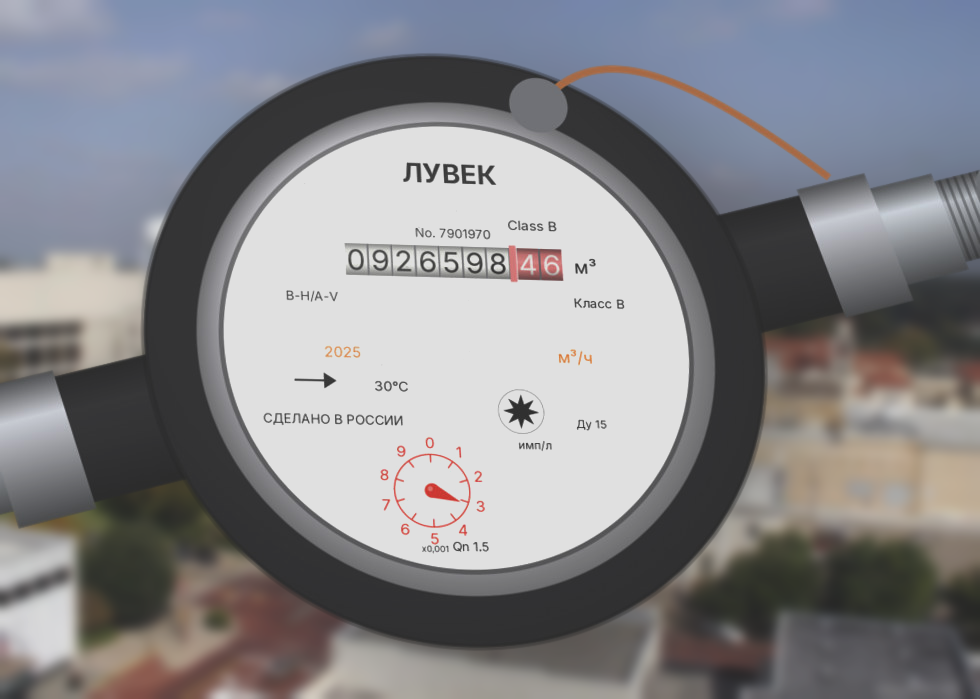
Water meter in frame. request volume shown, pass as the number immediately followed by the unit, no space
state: 926598.463m³
